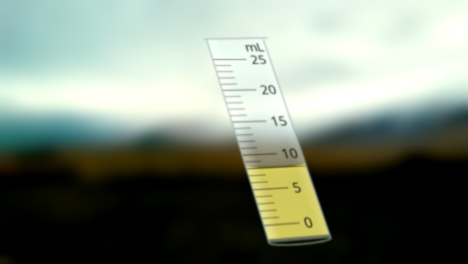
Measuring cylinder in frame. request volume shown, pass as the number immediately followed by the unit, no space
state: 8mL
